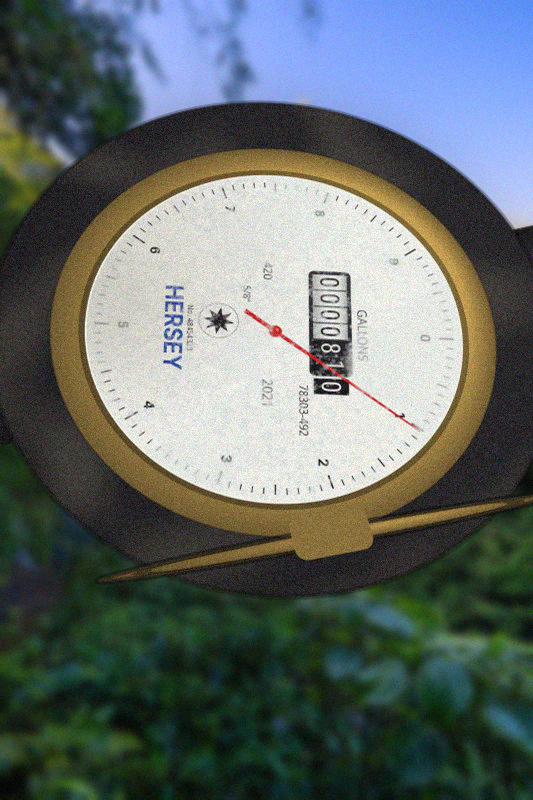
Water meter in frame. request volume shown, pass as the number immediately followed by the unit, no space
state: 811.0gal
